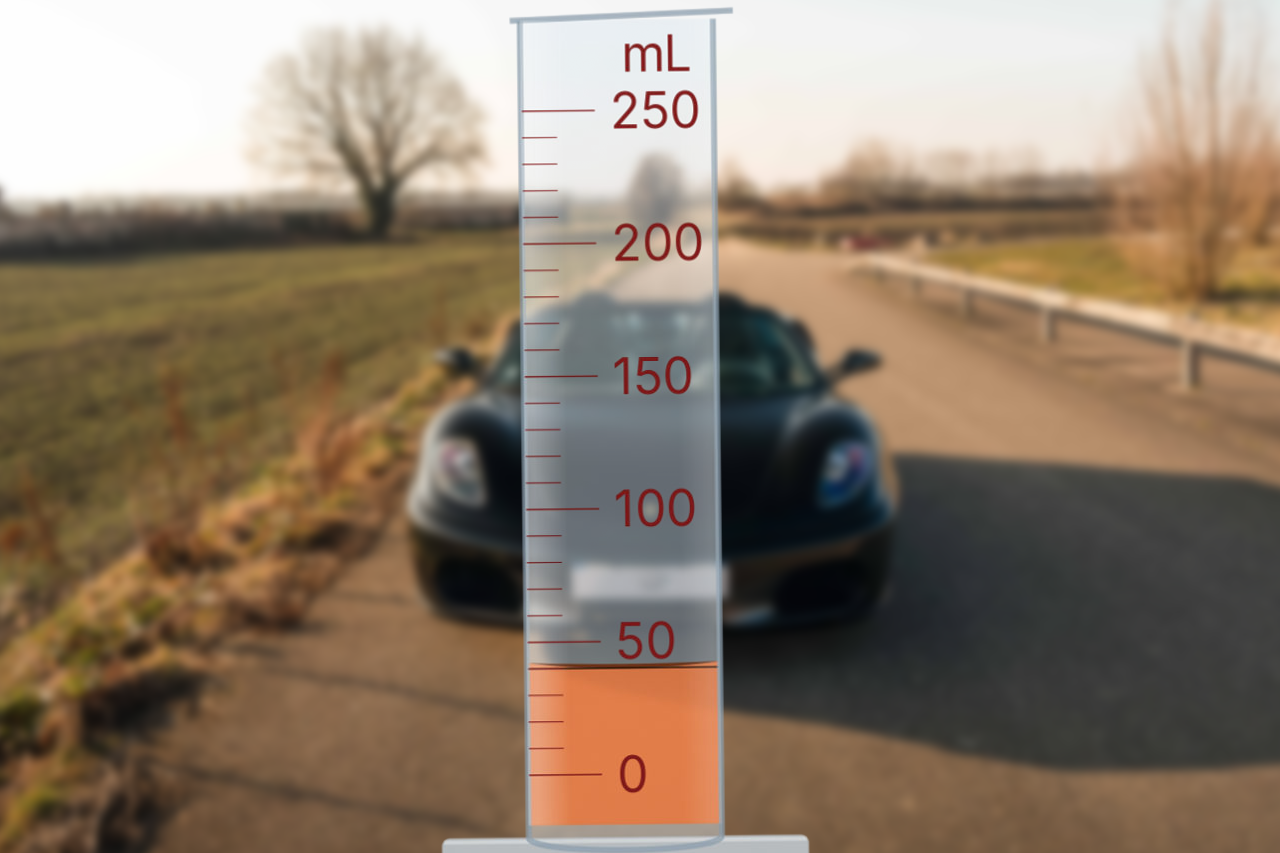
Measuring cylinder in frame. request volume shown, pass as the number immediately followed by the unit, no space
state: 40mL
